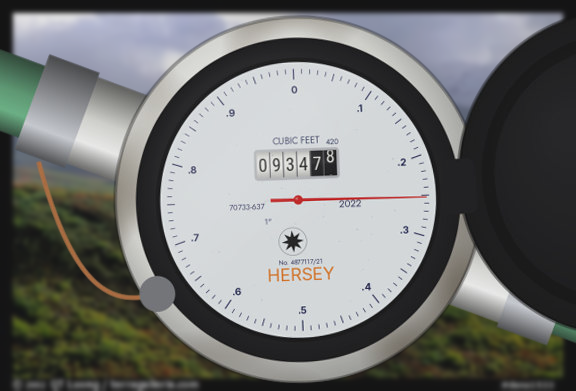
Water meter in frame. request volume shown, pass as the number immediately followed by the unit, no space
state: 93478.25ft³
